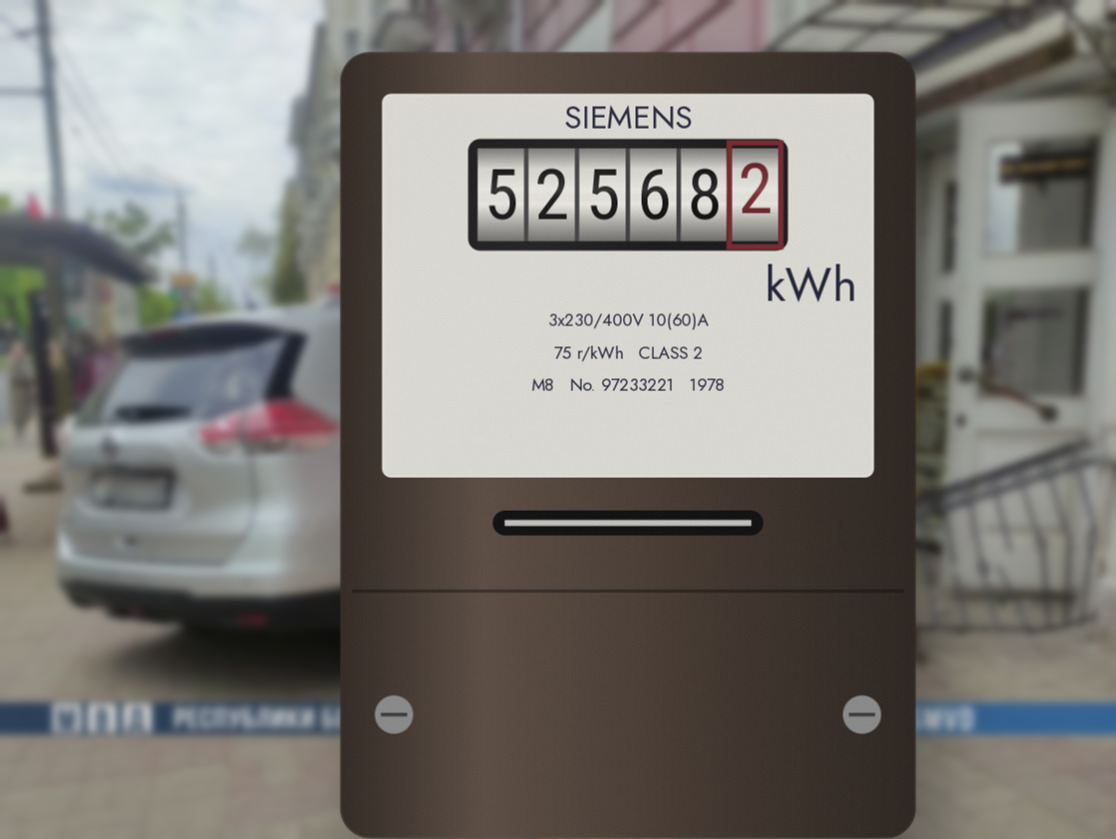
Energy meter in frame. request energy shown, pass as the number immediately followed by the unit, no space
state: 52568.2kWh
